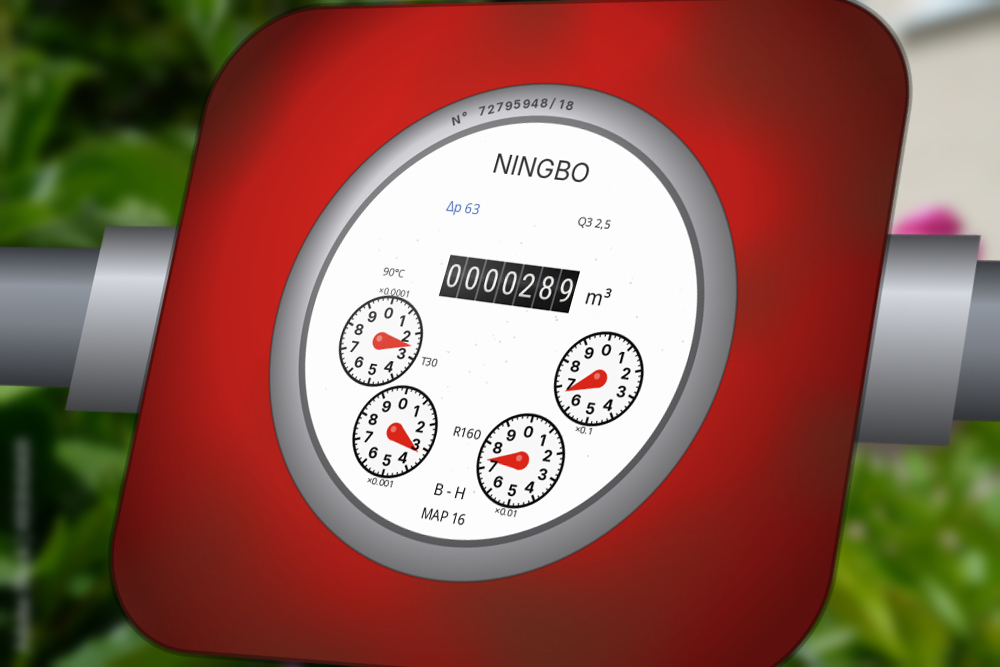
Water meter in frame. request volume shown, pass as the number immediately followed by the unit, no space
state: 289.6732m³
